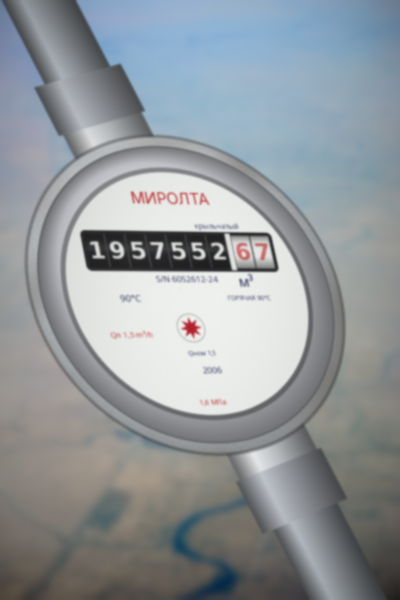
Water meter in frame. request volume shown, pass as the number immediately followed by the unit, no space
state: 1957552.67m³
